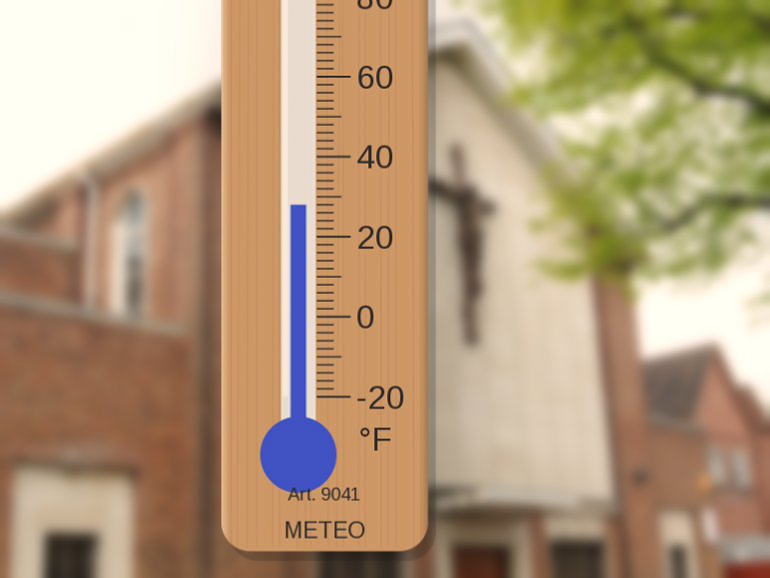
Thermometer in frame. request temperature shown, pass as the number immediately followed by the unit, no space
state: 28°F
